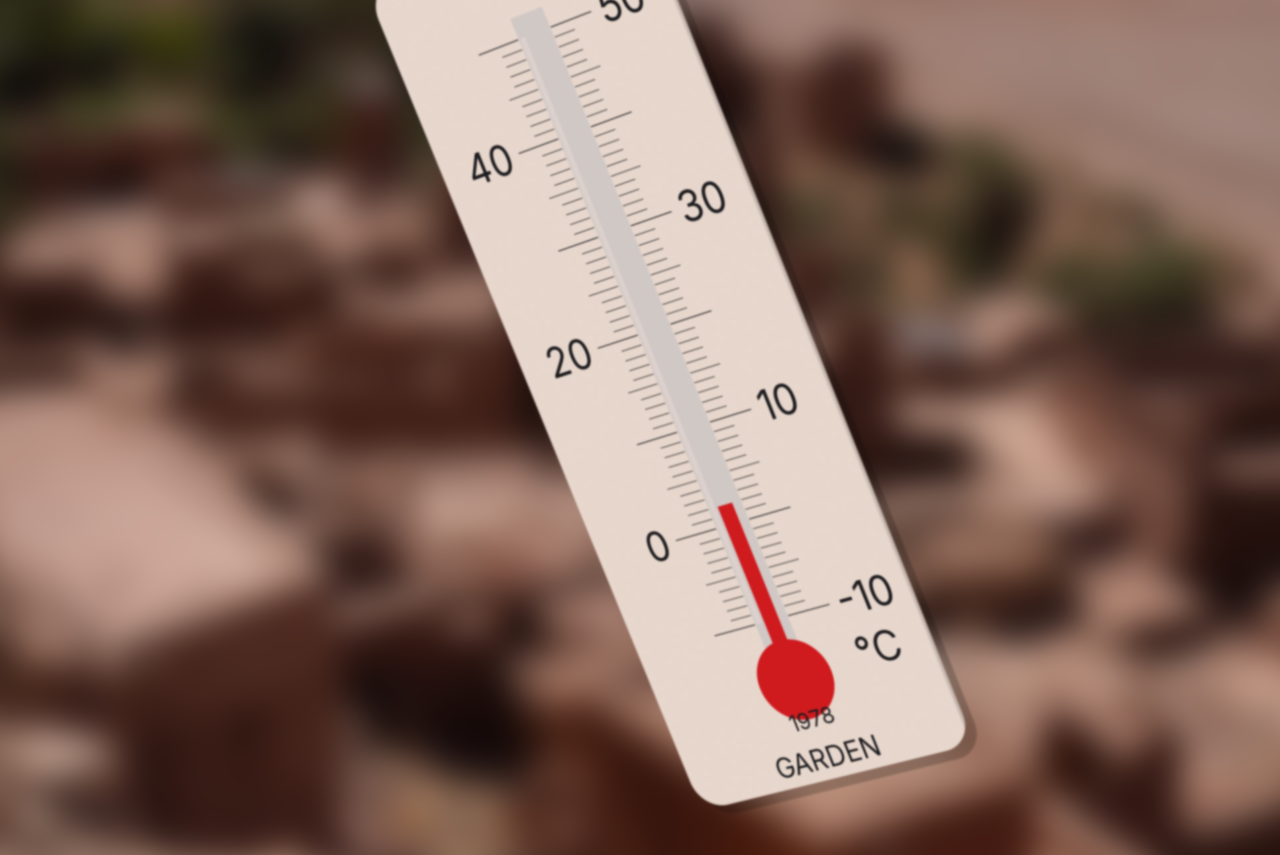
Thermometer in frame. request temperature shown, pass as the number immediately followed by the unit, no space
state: 2°C
